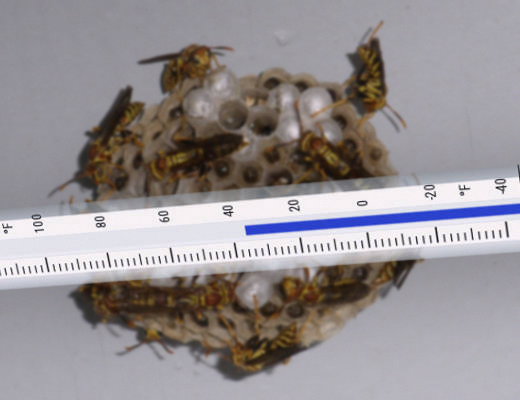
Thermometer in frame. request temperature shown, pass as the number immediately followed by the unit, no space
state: 36°F
